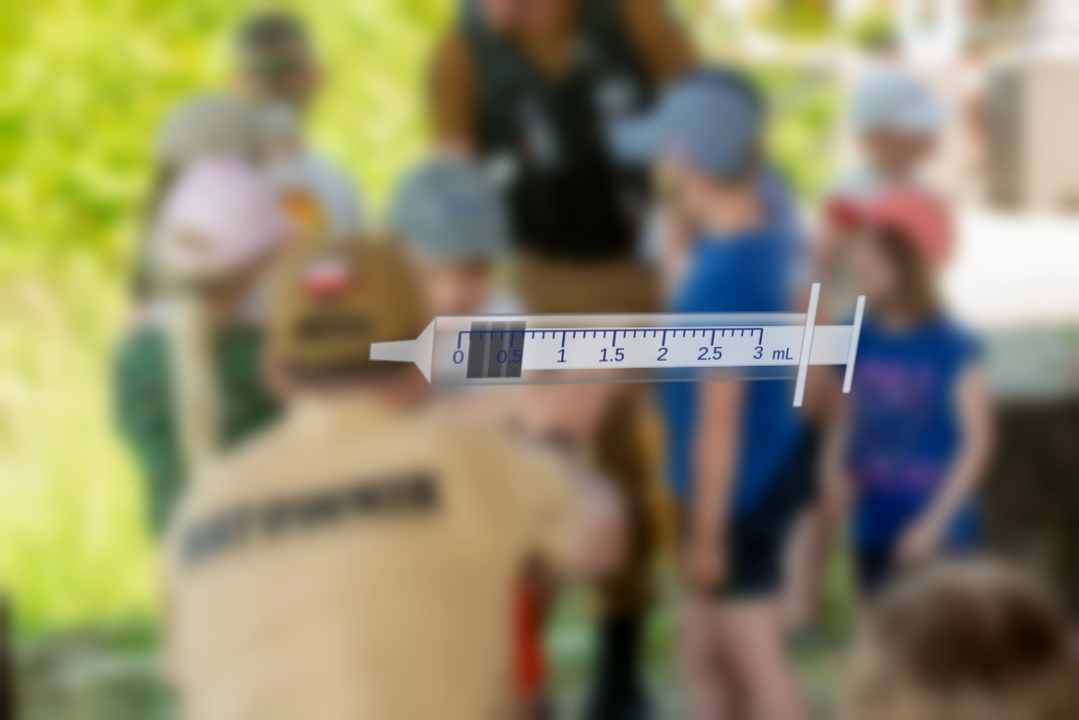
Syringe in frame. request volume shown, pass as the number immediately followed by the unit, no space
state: 0.1mL
